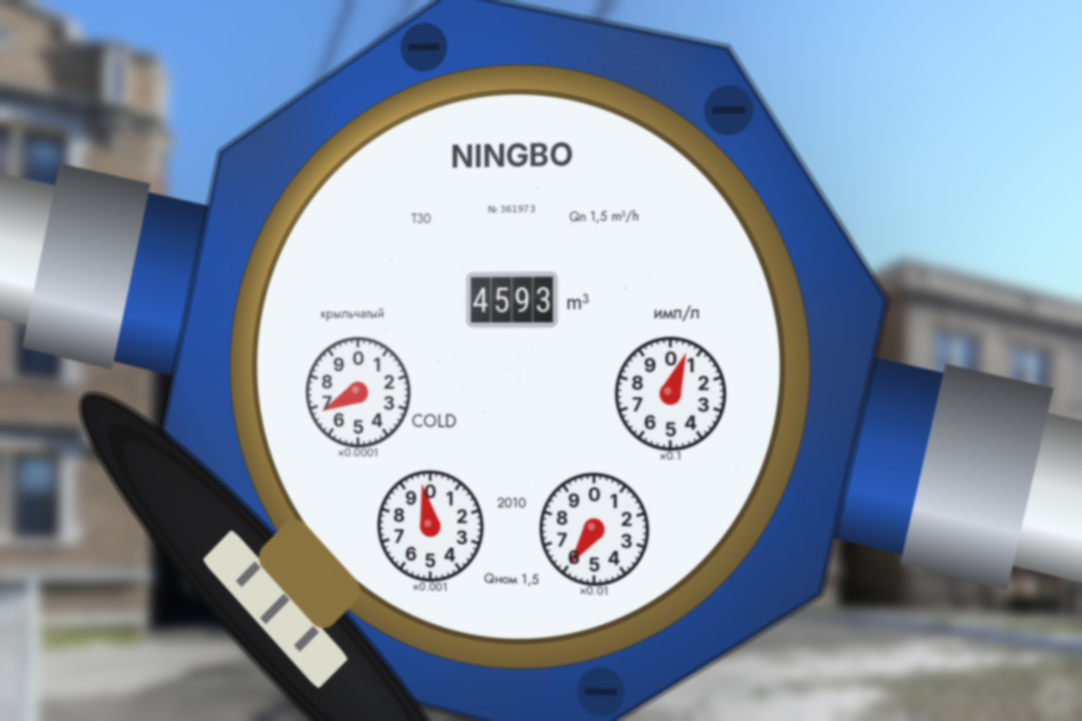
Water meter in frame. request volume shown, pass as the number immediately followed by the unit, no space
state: 4593.0596m³
